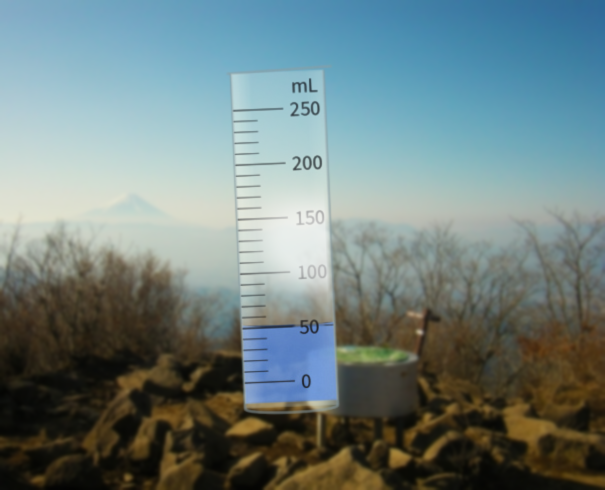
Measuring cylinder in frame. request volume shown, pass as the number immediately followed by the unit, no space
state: 50mL
